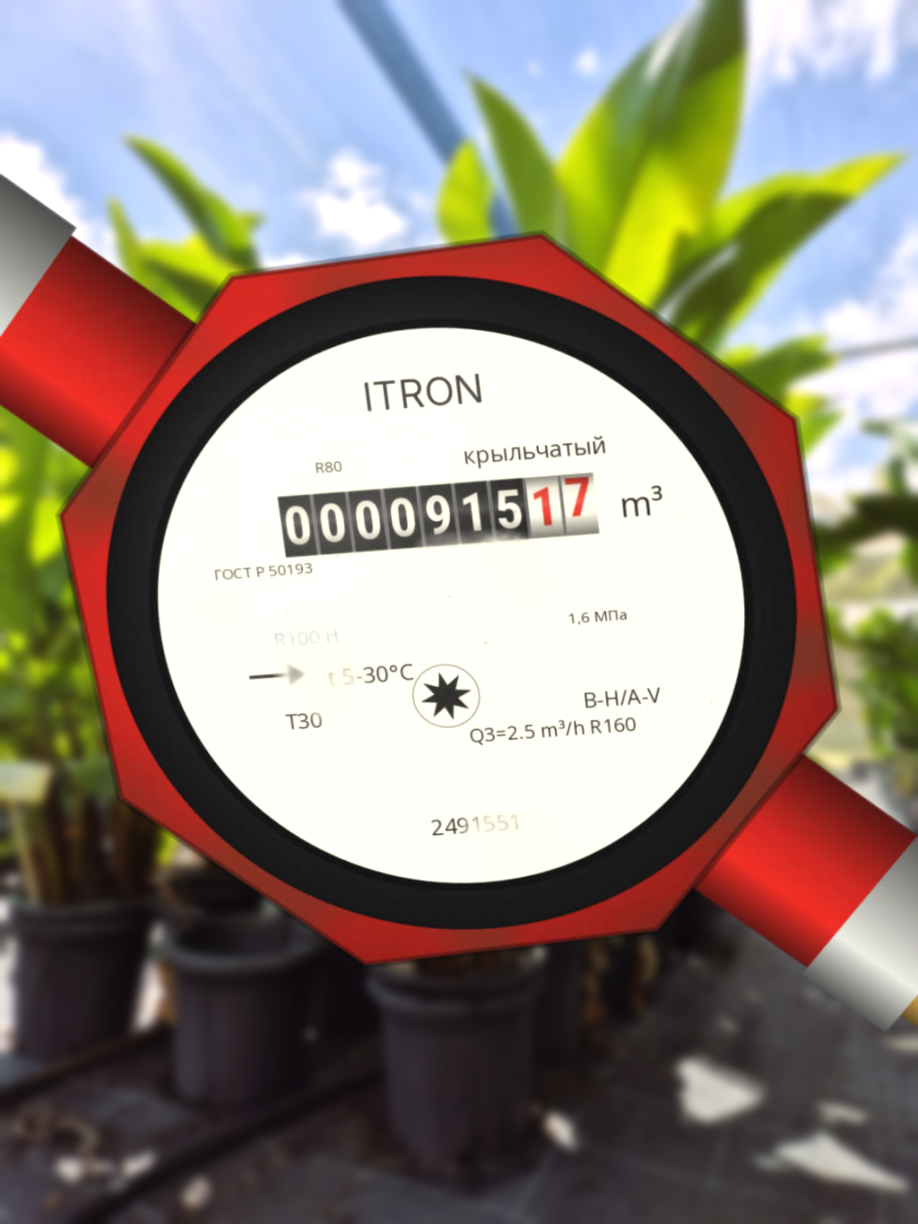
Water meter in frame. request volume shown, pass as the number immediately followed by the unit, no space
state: 915.17m³
